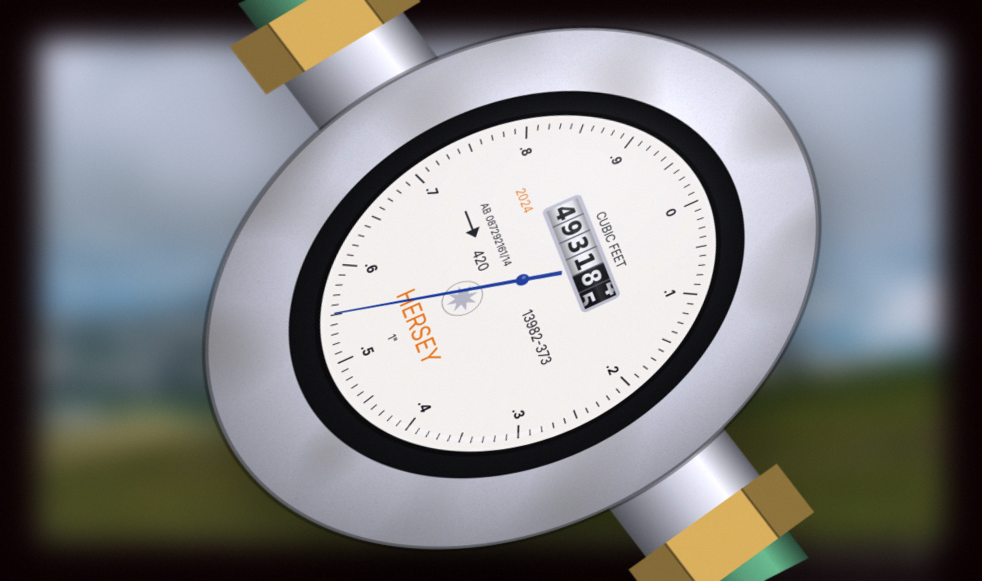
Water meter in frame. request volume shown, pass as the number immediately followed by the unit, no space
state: 493184.55ft³
